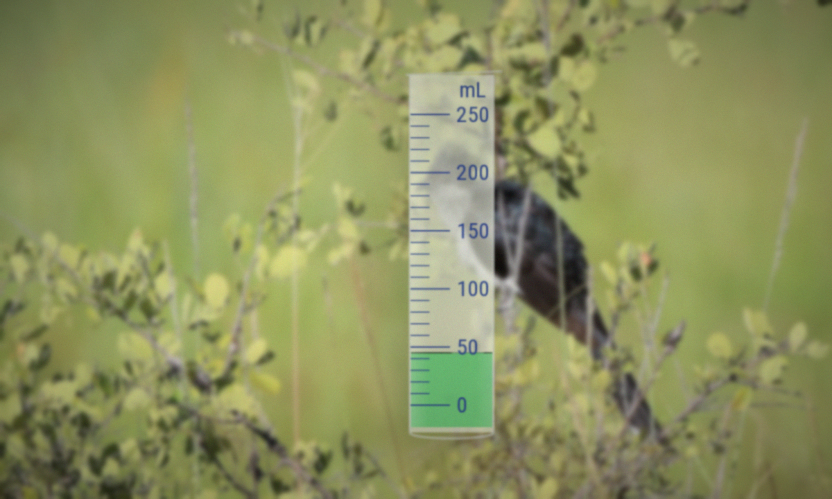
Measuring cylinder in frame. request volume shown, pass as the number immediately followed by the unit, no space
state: 45mL
